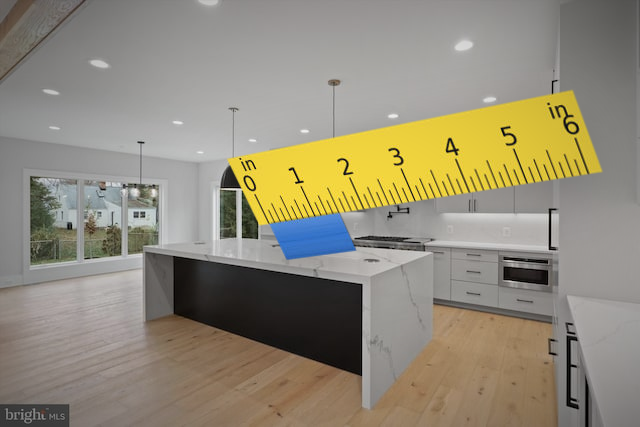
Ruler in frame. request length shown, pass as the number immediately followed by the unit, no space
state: 1.5in
